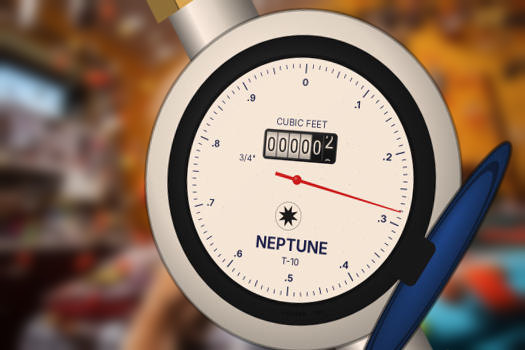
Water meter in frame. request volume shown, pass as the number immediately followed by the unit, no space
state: 2.28ft³
